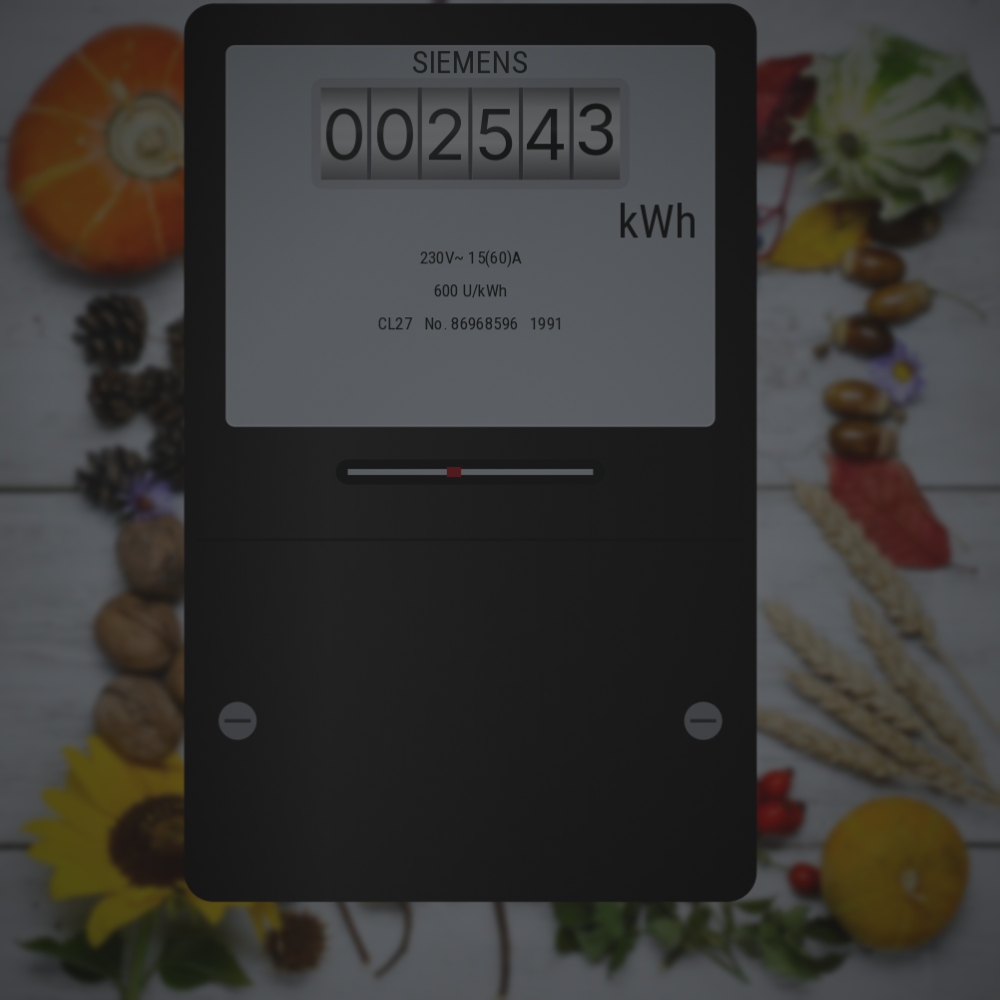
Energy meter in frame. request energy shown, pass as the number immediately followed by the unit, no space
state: 2543kWh
